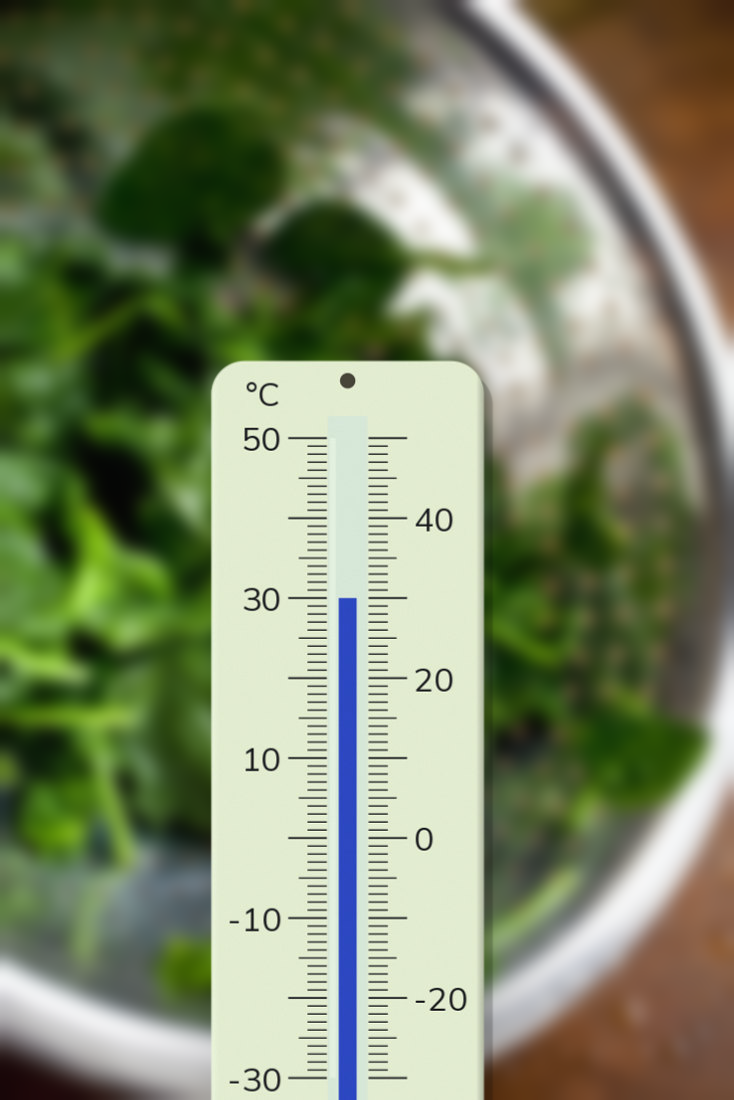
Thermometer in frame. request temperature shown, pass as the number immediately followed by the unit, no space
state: 30°C
